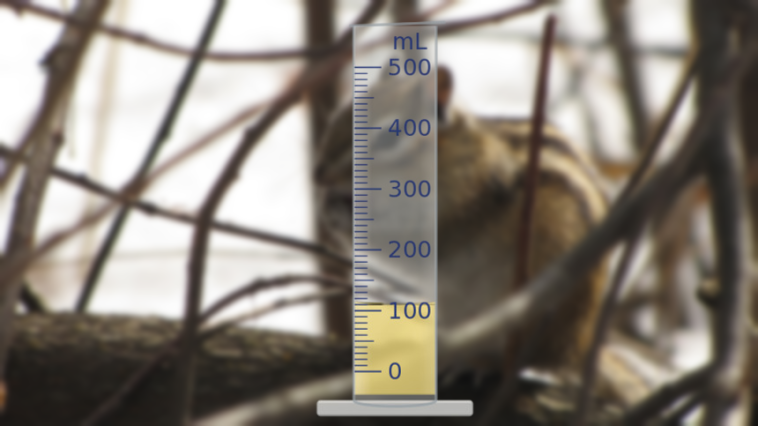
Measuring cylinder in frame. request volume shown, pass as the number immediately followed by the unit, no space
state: 110mL
